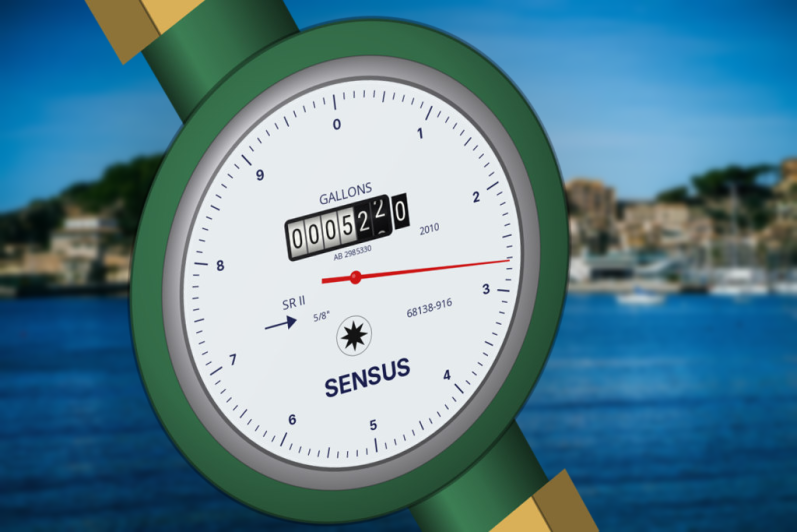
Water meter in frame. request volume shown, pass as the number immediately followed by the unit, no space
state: 5222.7gal
